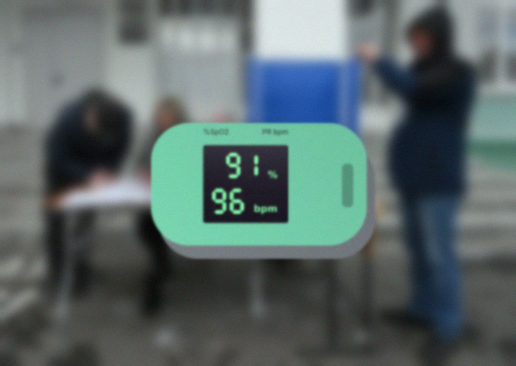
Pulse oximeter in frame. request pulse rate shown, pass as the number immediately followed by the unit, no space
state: 96bpm
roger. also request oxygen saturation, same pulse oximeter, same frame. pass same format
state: 91%
